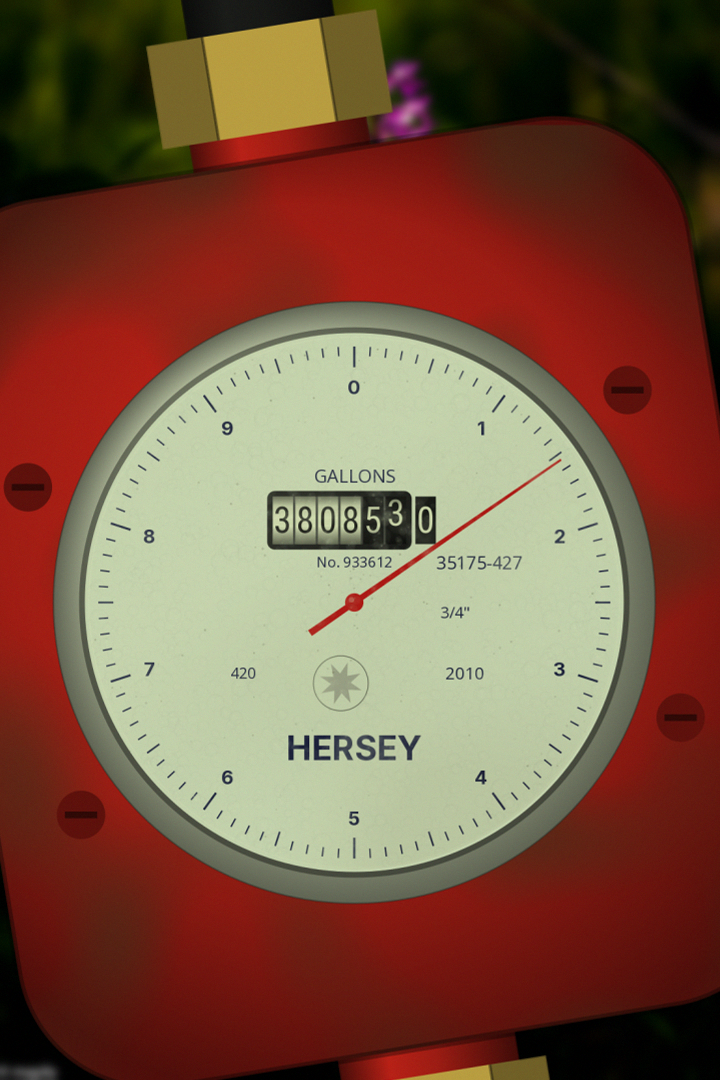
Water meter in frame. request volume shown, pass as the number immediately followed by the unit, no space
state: 3808531.5gal
